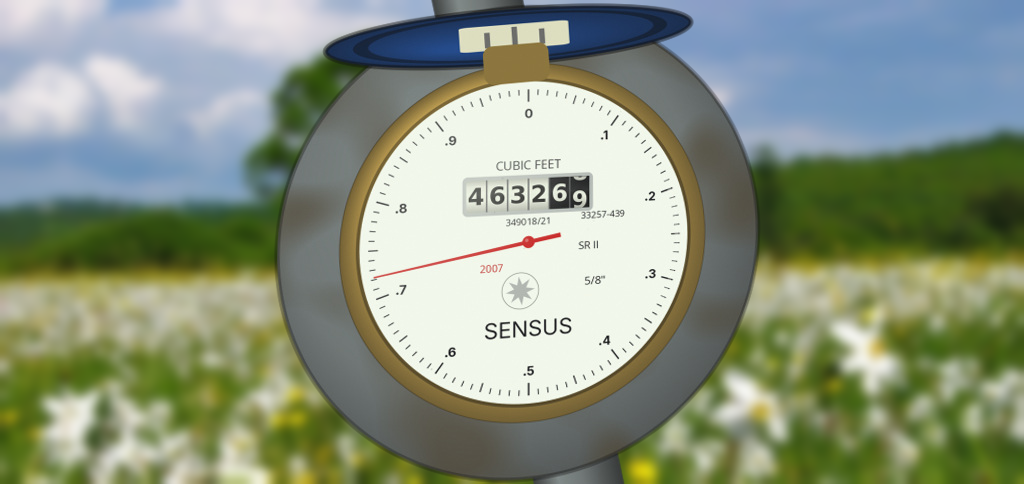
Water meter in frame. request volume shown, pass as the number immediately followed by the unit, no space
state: 463268.72ft³
